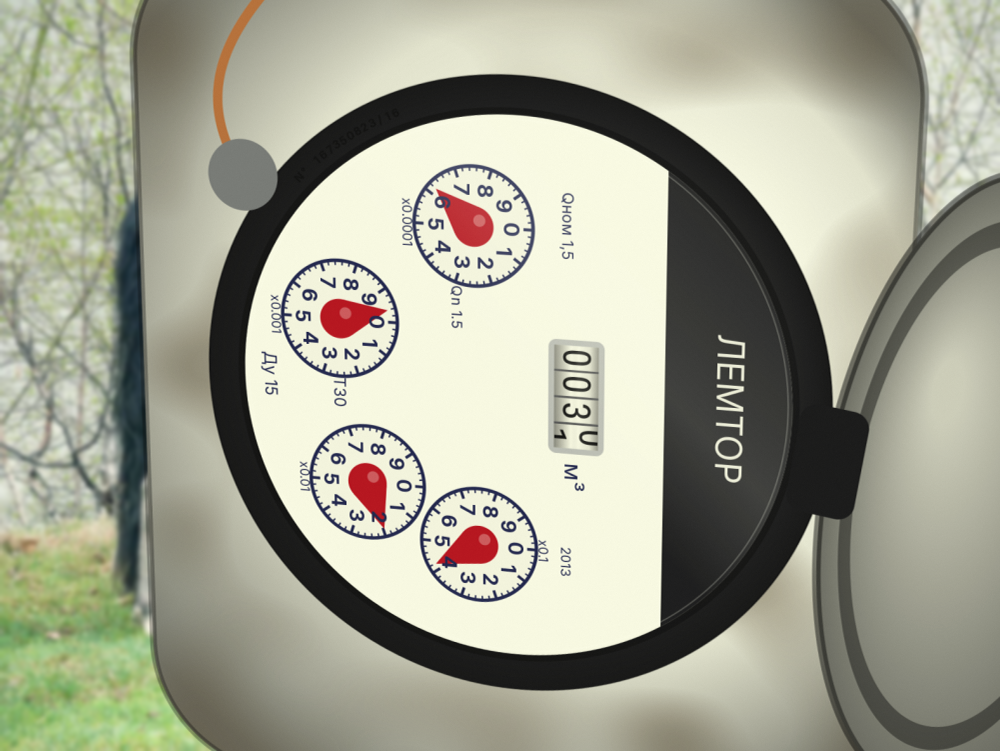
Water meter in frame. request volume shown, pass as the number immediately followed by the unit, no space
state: 30.4196m³
